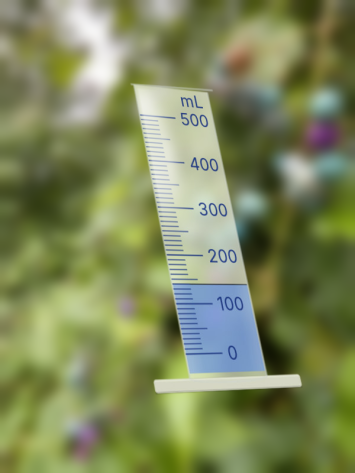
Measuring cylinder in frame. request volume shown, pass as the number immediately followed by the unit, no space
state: 140mL
